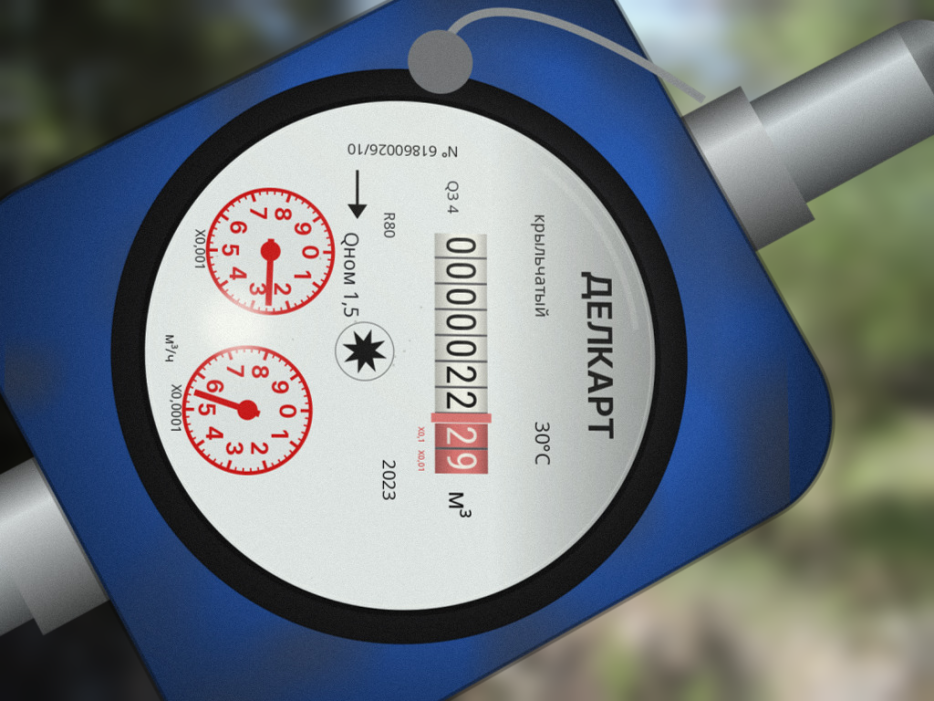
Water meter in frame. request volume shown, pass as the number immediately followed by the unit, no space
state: 22.2925m³
